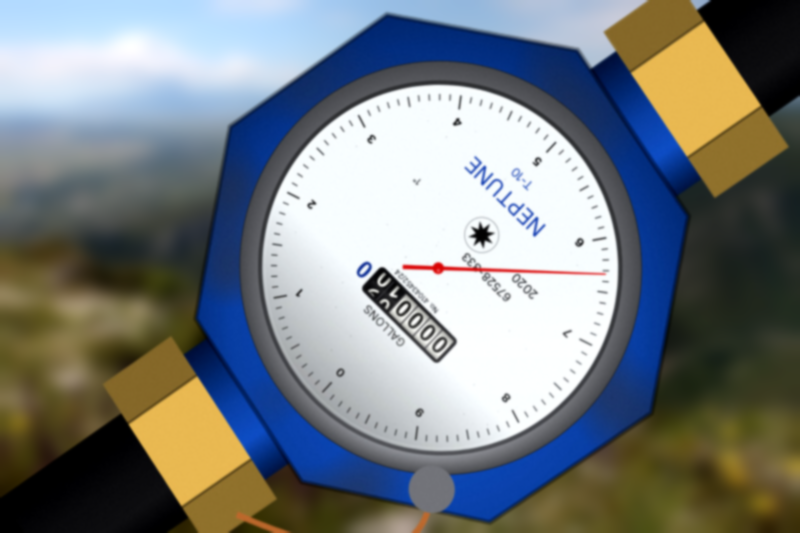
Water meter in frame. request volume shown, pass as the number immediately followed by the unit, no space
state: 96.3gal
